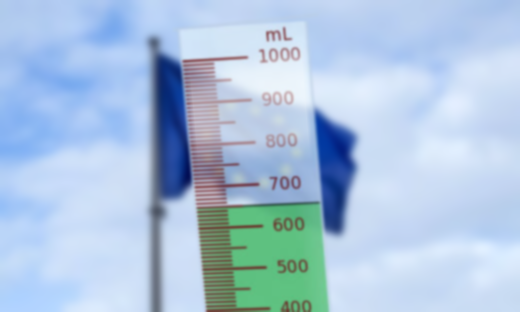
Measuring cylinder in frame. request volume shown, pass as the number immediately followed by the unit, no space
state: 650mL
